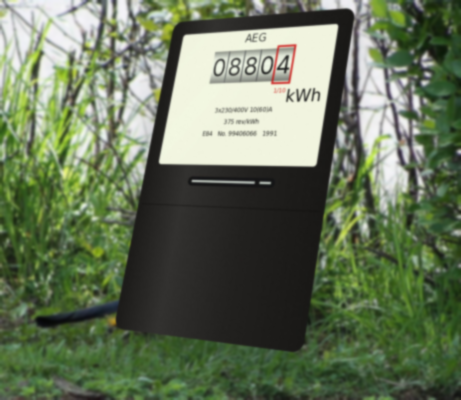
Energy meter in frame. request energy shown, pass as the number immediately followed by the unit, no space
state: 880.4kWh
